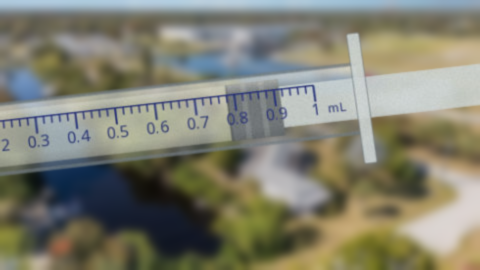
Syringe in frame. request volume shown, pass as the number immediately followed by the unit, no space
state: 0.78mL
